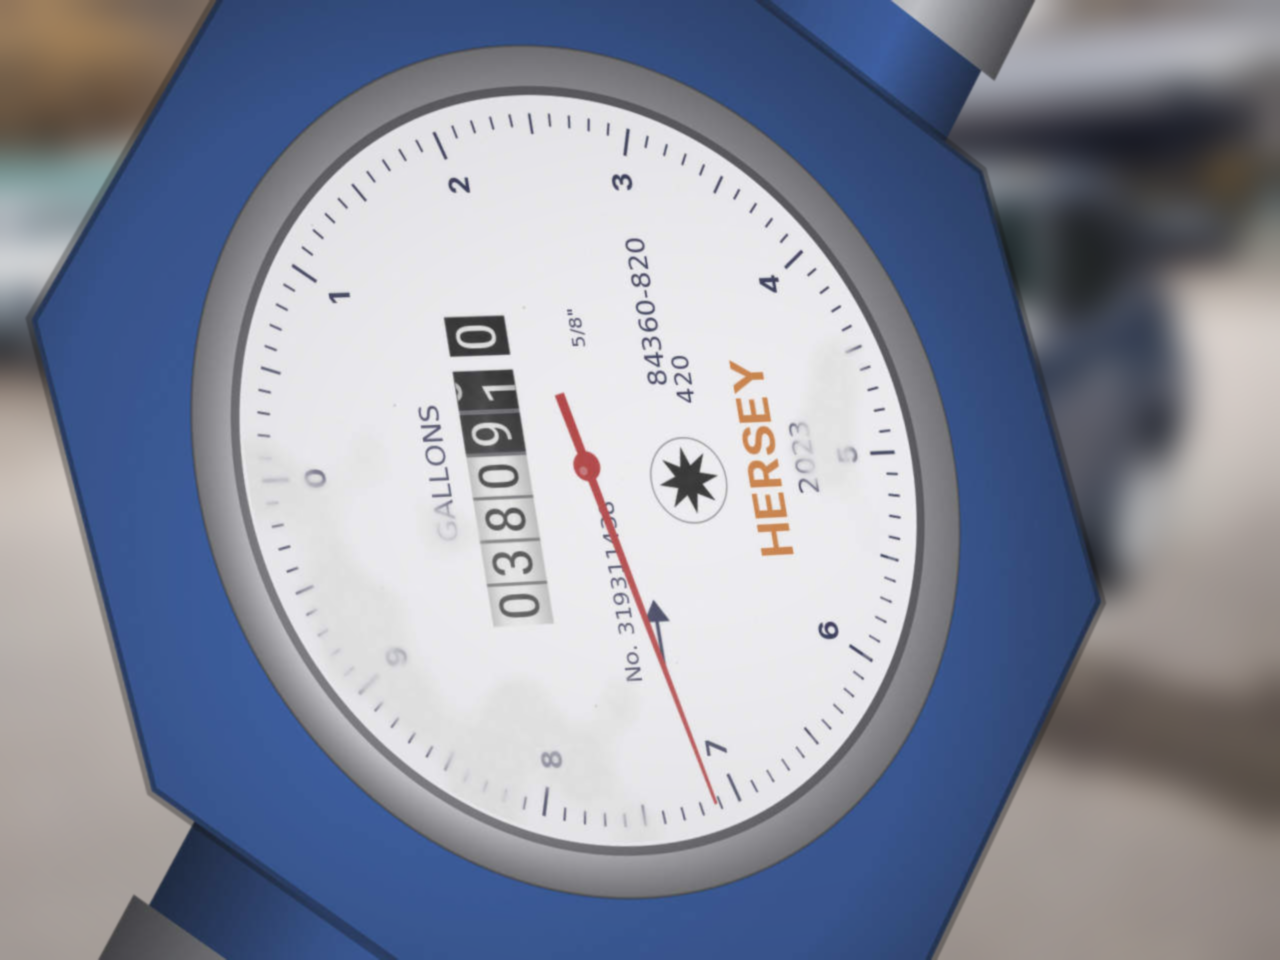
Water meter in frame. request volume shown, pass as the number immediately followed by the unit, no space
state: 380907.1gal
